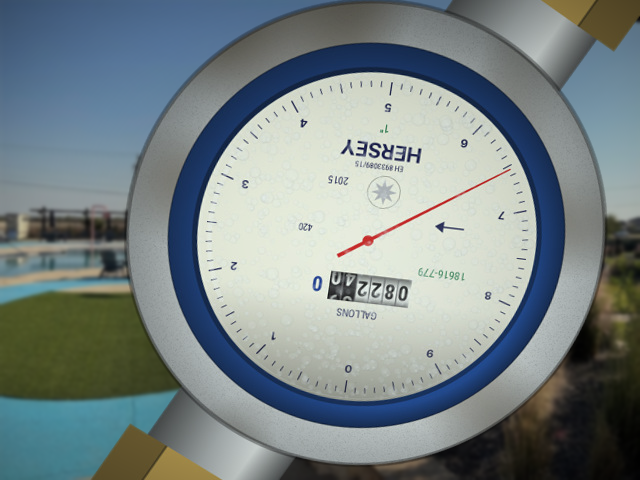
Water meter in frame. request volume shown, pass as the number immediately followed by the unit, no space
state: 822396.5gal
